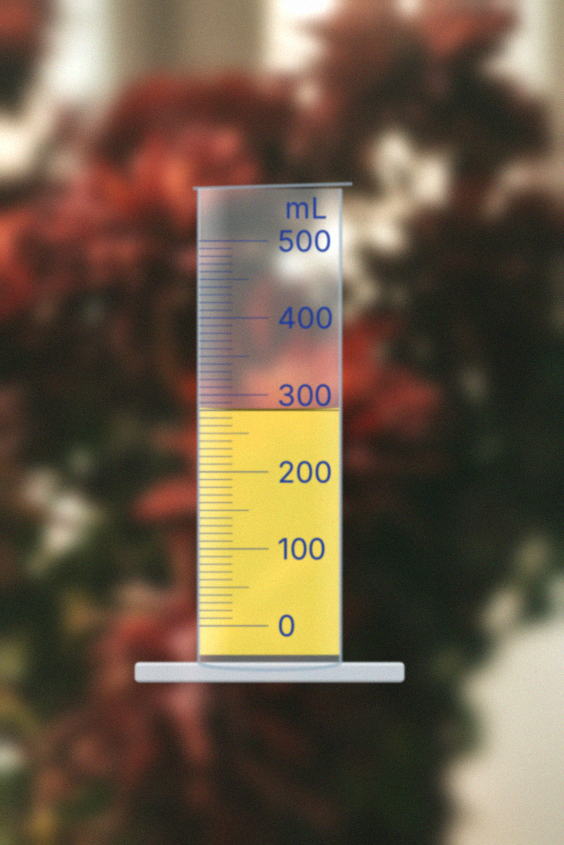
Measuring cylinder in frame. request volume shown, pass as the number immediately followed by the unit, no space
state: 280mL
